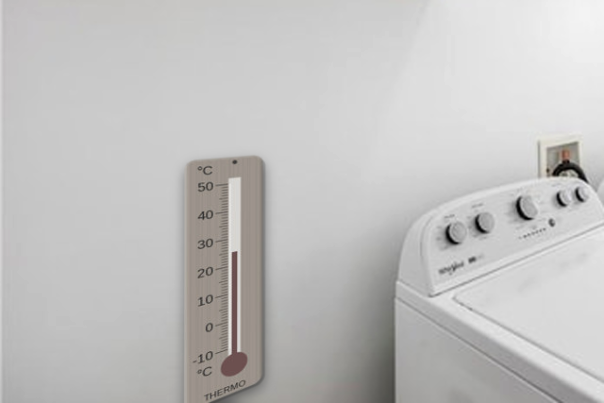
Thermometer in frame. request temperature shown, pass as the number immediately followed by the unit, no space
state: 25°C
